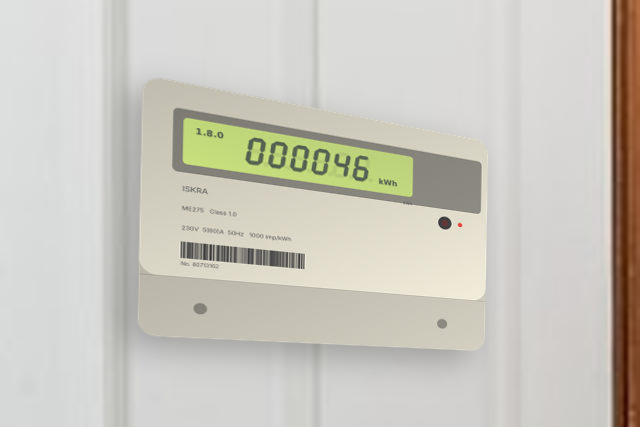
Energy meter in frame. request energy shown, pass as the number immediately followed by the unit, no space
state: 46kWh
